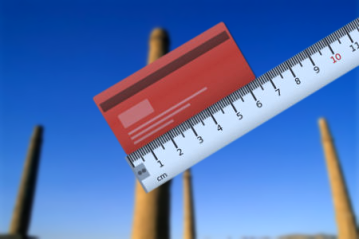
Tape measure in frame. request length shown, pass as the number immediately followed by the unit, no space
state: 6.5cm
